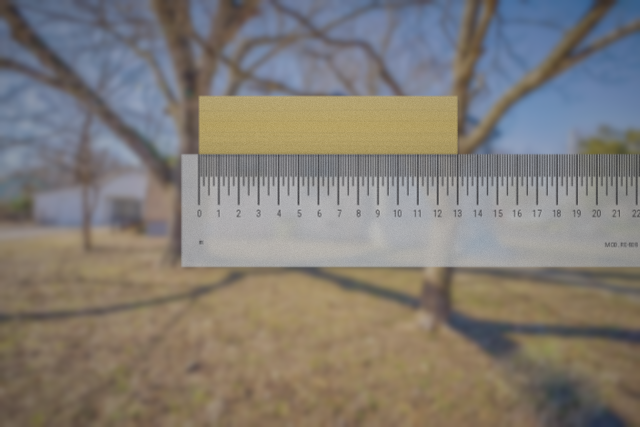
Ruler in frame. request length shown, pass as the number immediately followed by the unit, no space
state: 13in
